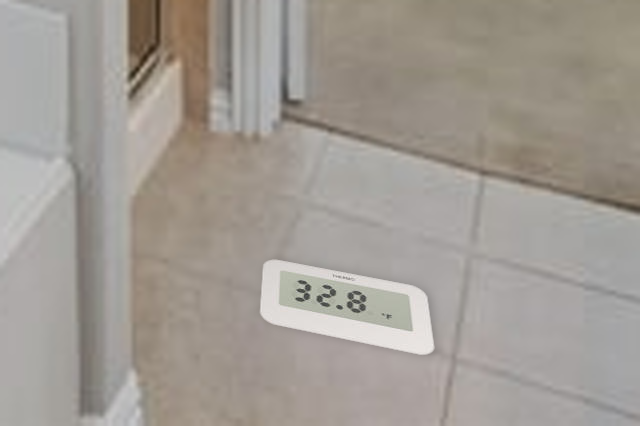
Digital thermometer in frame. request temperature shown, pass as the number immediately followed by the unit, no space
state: 32.8°F
